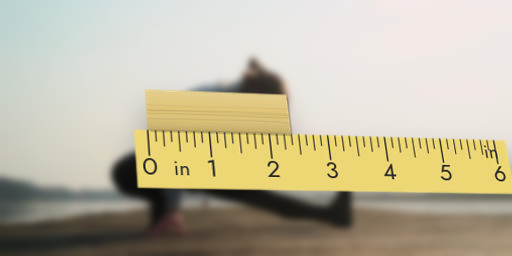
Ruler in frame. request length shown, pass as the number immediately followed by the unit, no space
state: 2.375in
